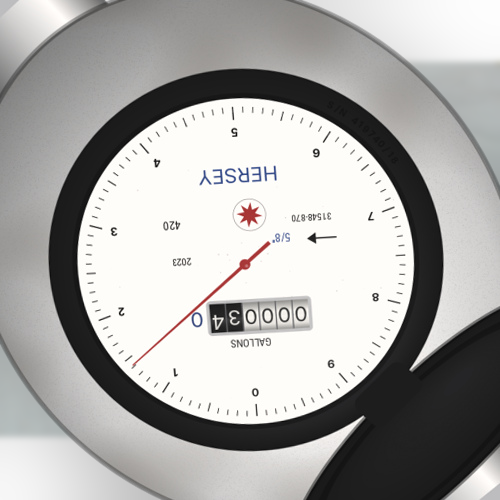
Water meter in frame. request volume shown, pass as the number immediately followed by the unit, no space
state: 341.4gal
